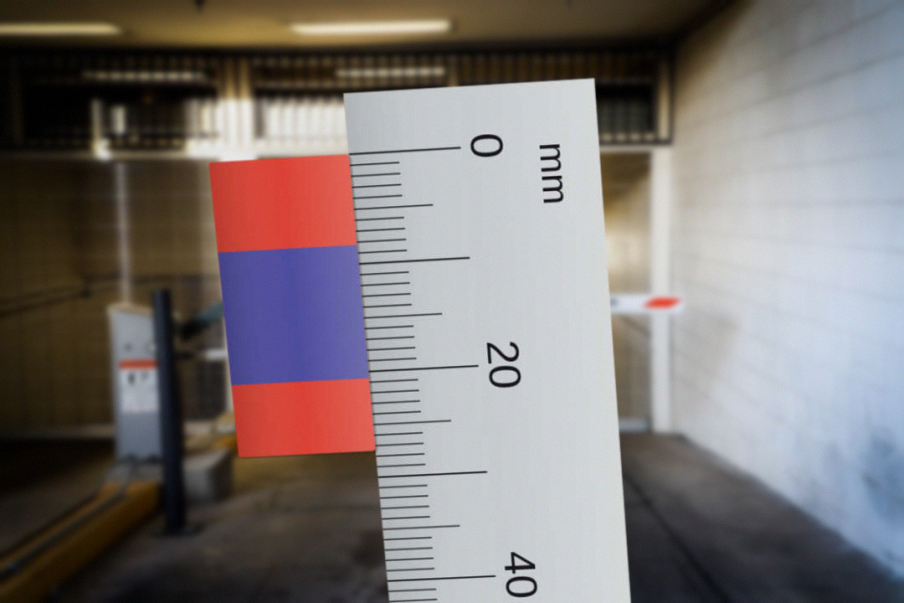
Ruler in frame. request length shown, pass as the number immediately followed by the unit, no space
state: 27.5mm
